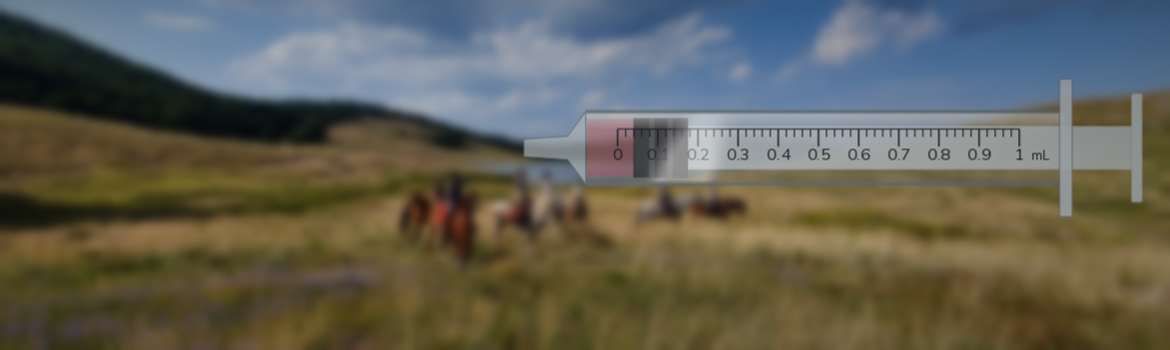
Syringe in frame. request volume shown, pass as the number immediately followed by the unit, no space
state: 0.04mL
